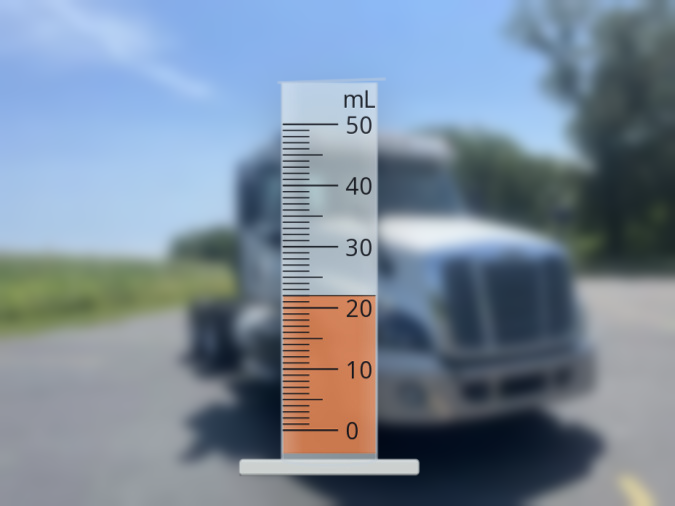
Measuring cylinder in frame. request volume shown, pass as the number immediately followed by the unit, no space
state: 22mL
